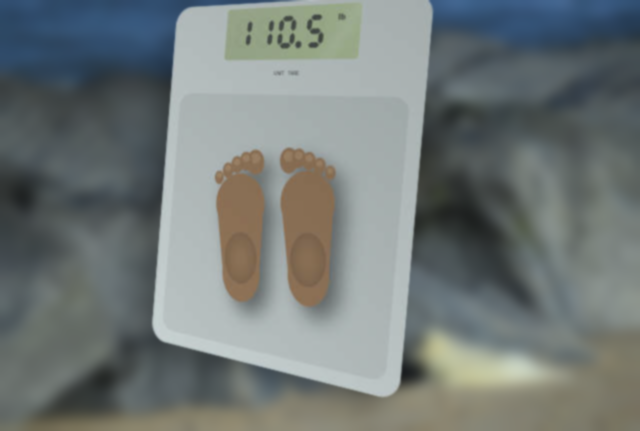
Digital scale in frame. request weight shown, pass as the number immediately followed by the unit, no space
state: 110.5lb
